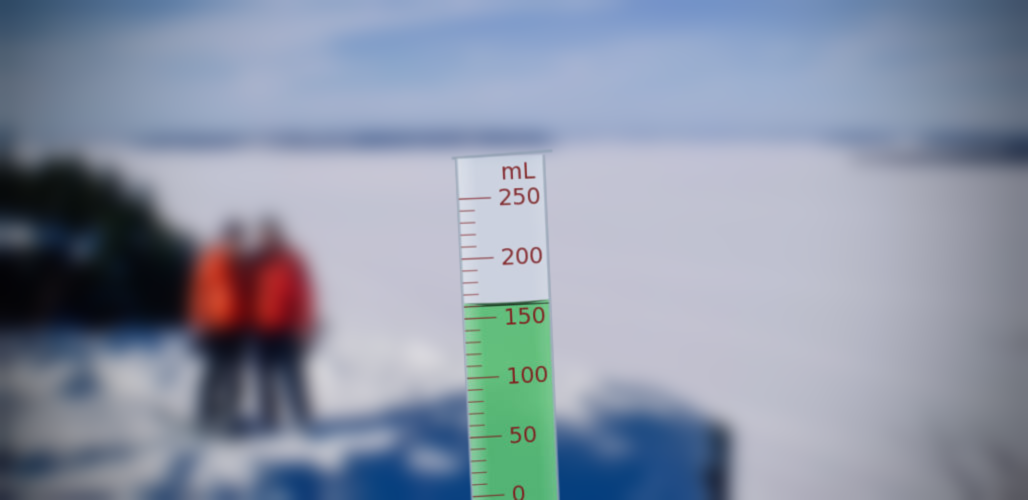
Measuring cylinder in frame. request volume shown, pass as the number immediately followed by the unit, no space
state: 160mL
